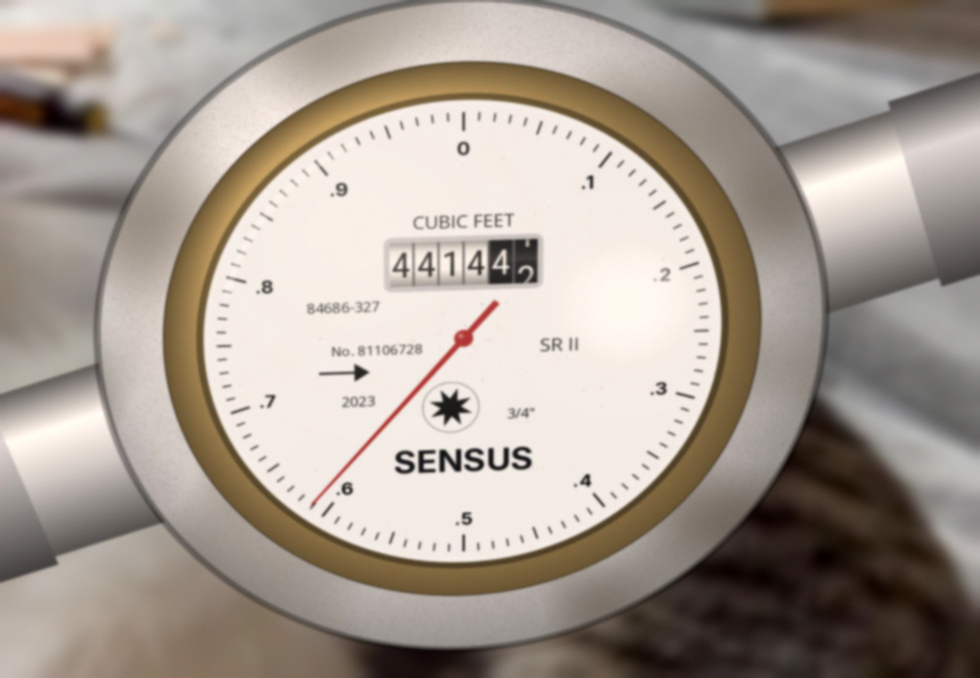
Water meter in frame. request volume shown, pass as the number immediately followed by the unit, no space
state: 441441.61ft³
